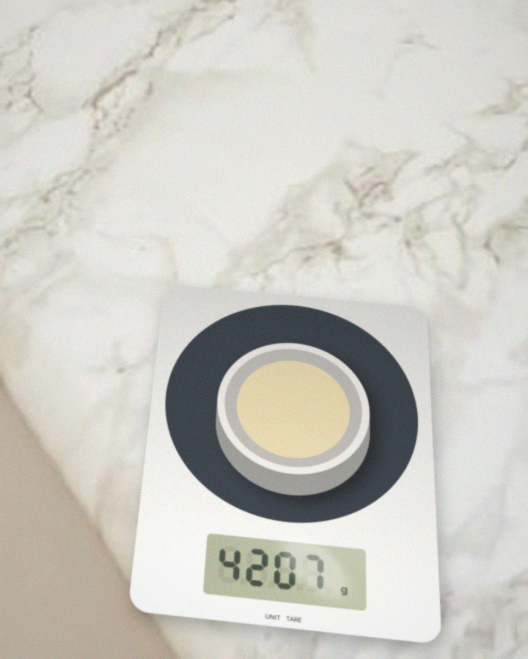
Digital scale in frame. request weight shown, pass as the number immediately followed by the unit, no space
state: 4207g
